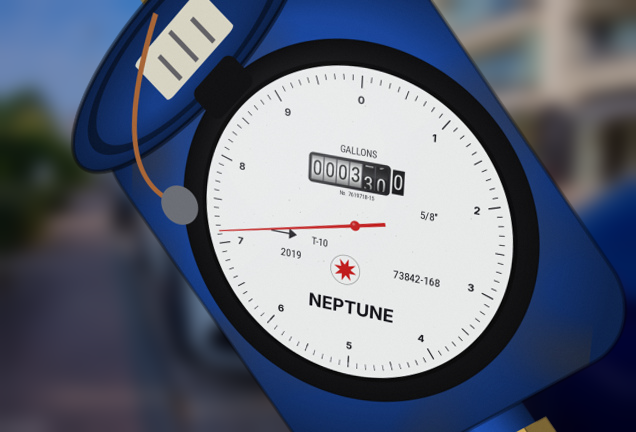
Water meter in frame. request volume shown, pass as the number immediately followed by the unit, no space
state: 3297.1gal
